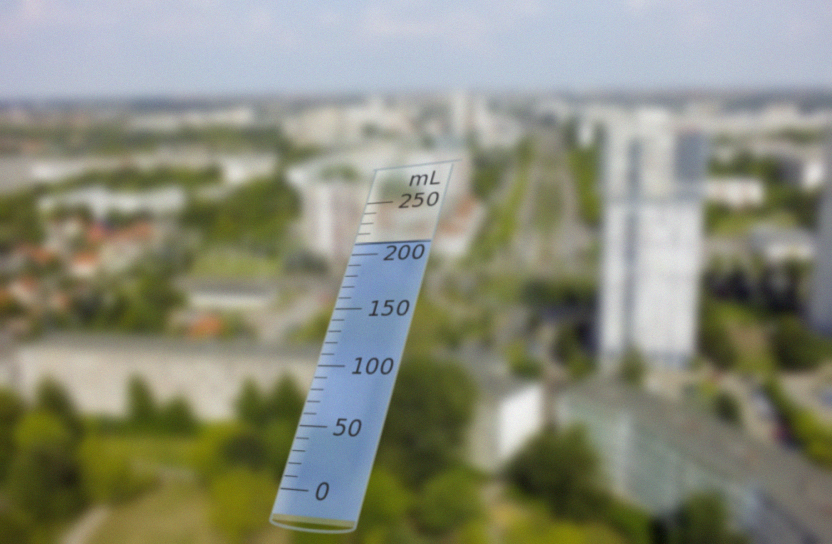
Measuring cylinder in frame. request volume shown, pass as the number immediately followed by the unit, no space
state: 210mL
